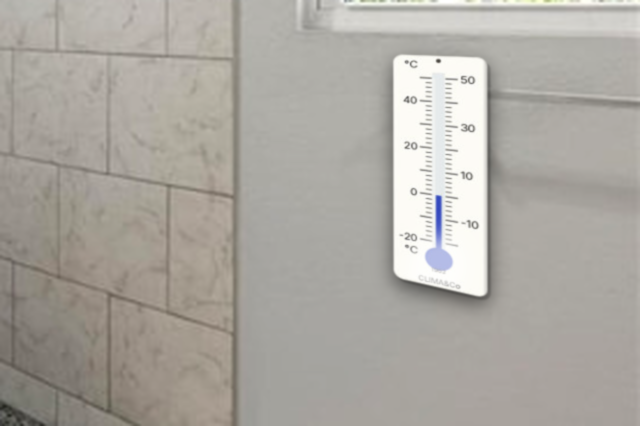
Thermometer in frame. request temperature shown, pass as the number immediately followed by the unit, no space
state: 0°C
